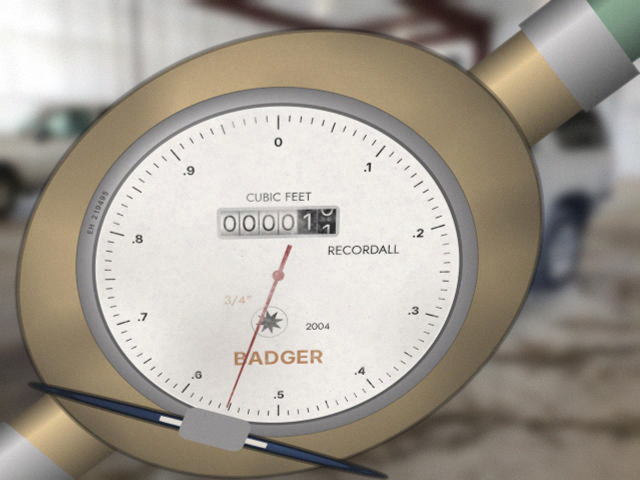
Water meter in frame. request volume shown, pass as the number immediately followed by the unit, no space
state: 10.55ft³
